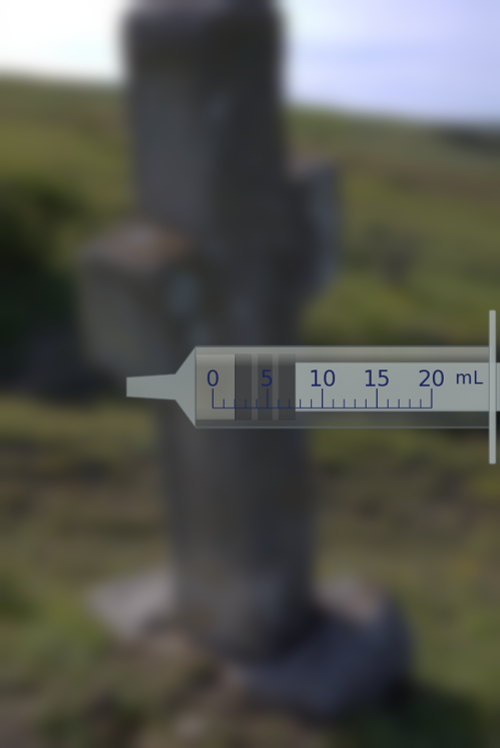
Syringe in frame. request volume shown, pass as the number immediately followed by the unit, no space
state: 2mL
